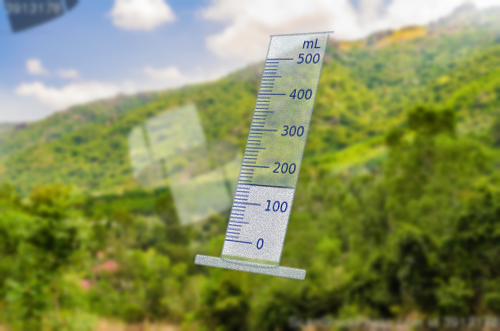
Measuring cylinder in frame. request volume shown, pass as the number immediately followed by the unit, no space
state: 150mL
